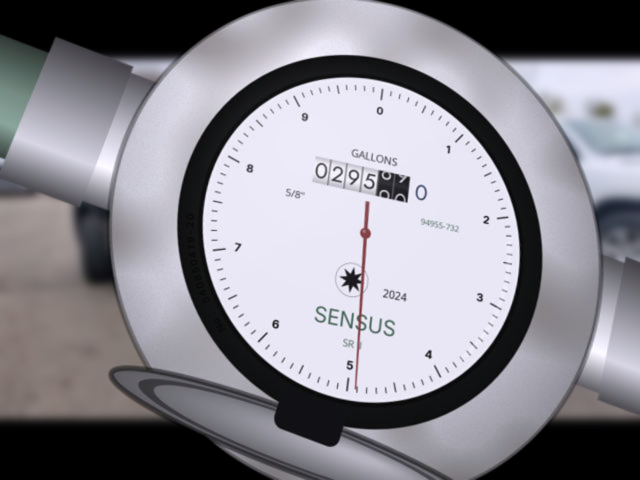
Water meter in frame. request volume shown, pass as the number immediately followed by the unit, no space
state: 295894.9gal
